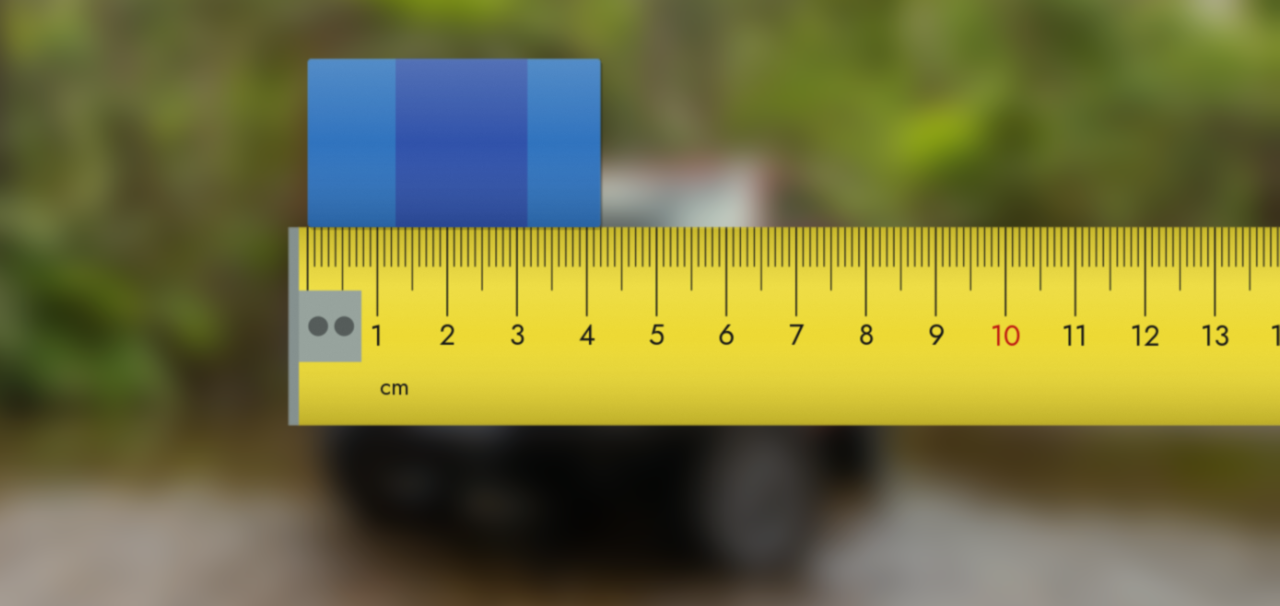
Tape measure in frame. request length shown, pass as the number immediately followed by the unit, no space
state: 4.2cm
